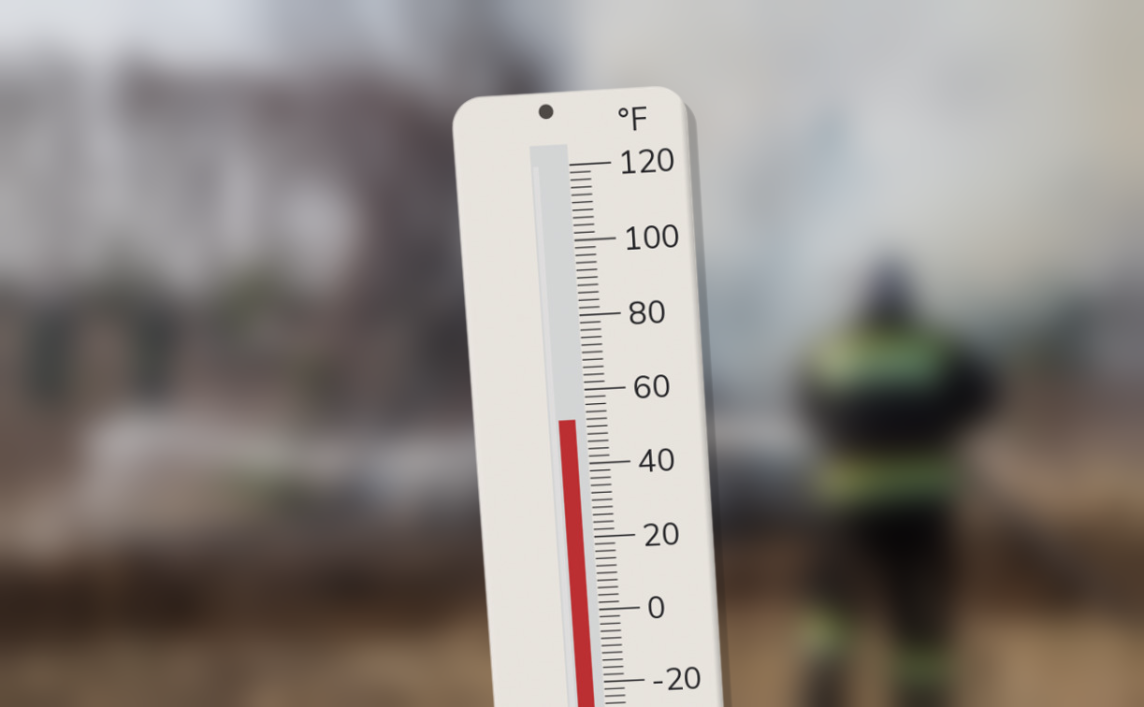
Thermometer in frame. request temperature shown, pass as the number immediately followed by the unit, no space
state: 52°F
